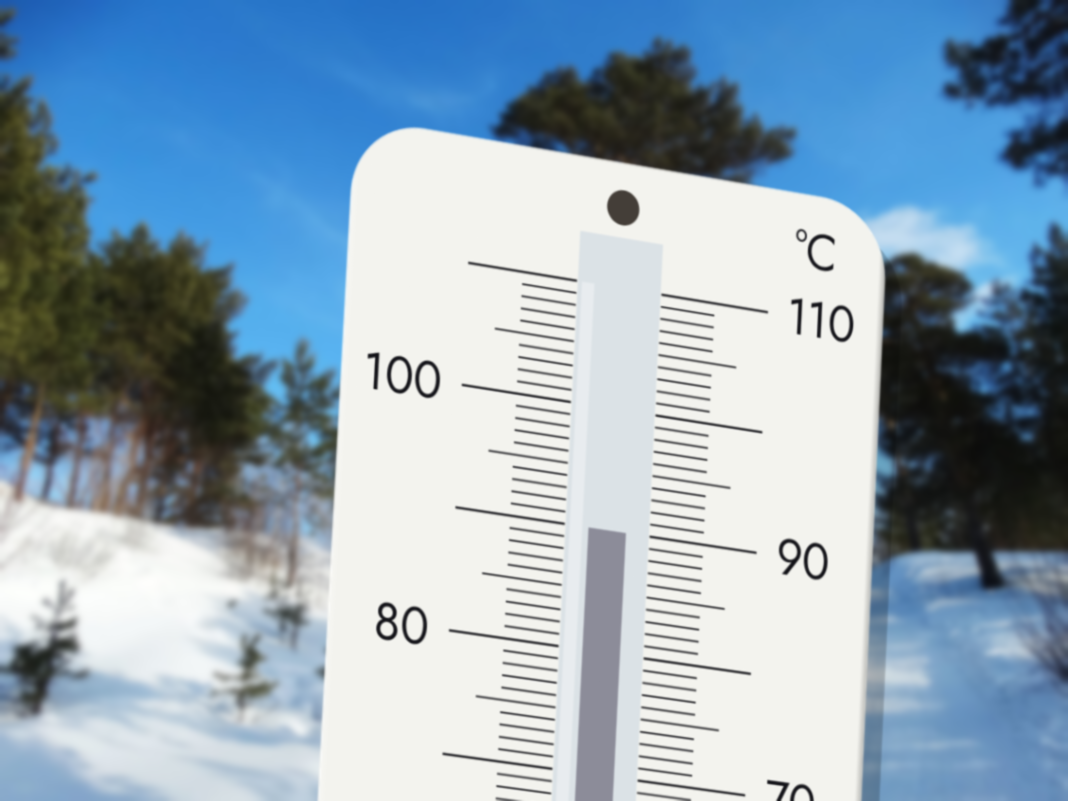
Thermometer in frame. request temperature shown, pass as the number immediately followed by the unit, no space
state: 90°C
